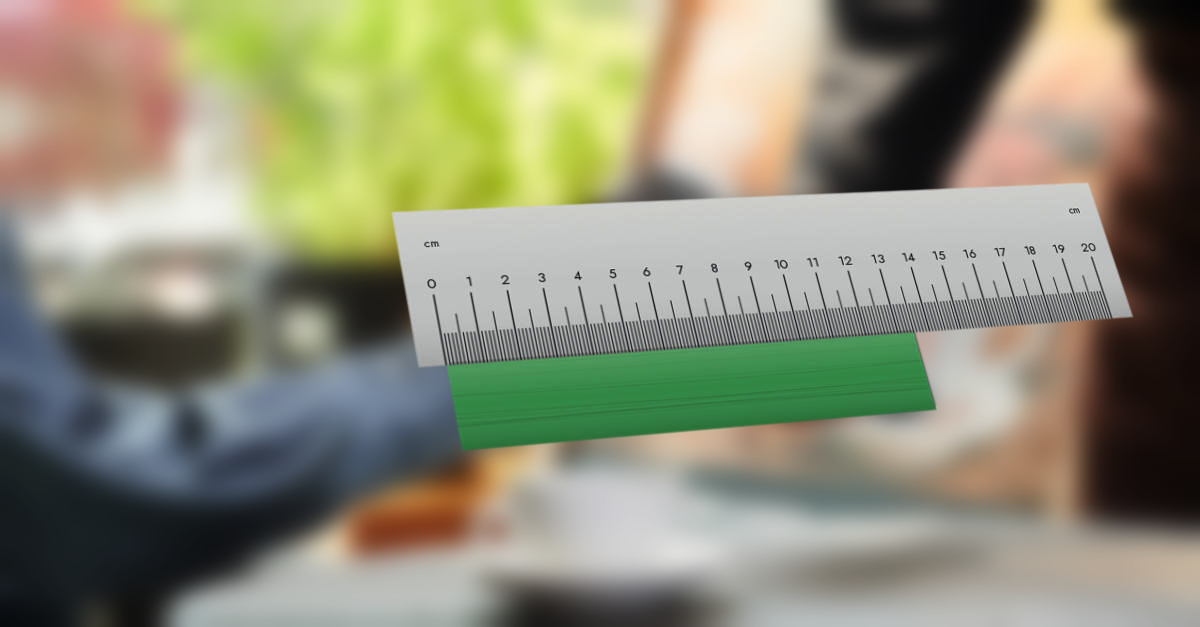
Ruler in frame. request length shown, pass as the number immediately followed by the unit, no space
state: 13.5cm
